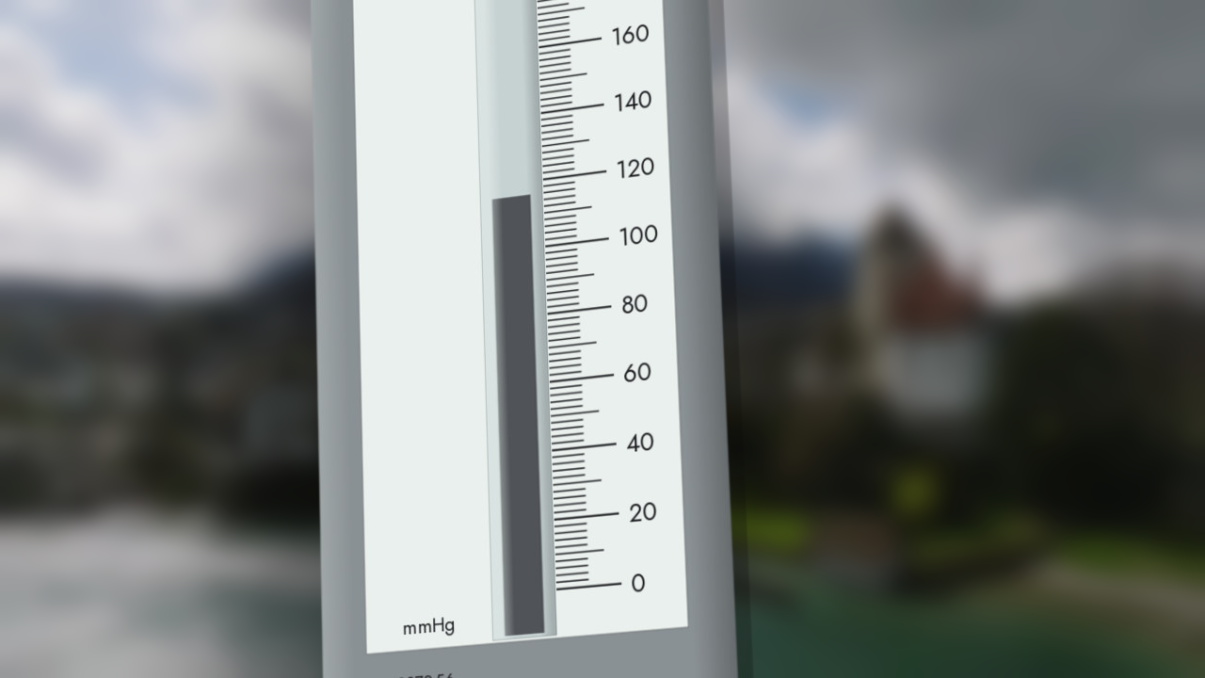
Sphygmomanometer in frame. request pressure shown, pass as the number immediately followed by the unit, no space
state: 116mmHg
